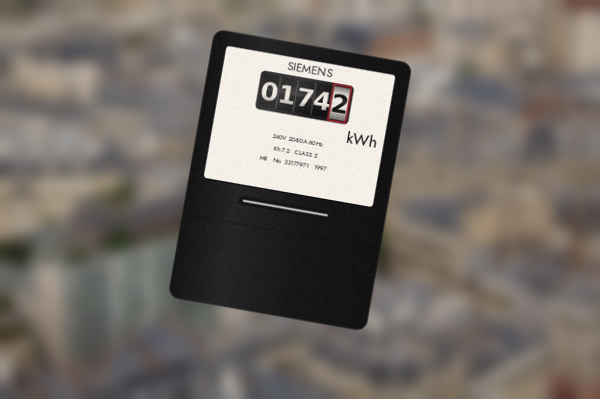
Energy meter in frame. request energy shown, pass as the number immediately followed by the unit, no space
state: 174.2kWh
